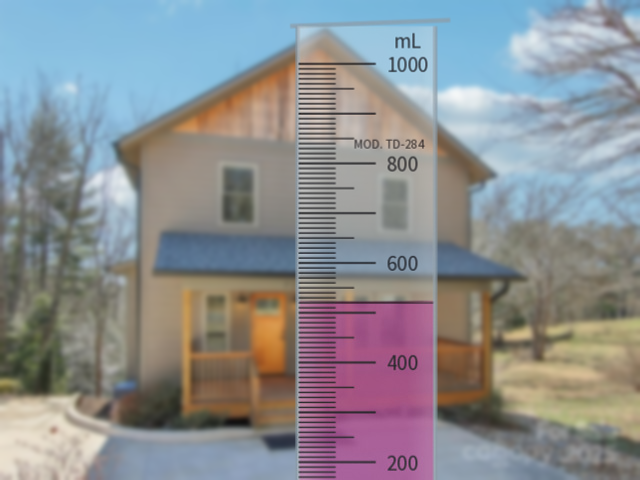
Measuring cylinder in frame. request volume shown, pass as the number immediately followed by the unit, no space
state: 520mL
